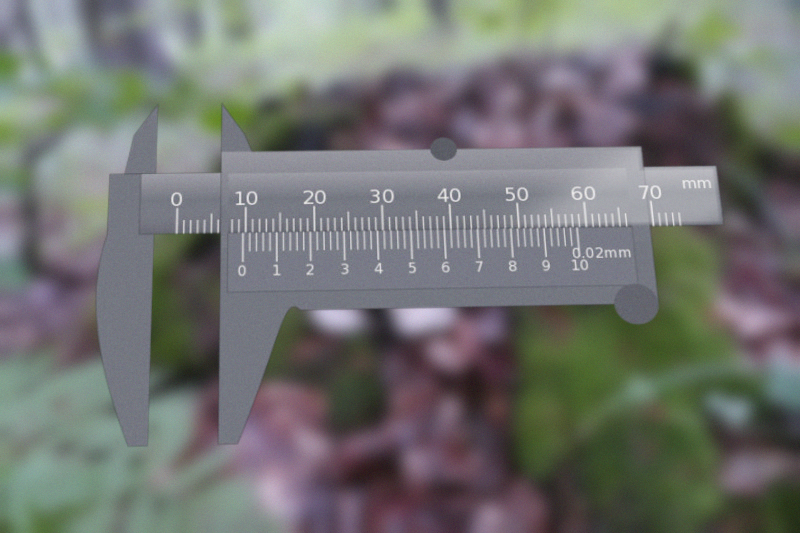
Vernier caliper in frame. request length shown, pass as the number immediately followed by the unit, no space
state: 9.6mm
